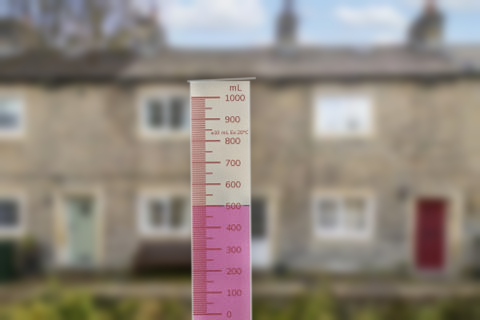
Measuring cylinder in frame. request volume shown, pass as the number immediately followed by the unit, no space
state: 500mL
